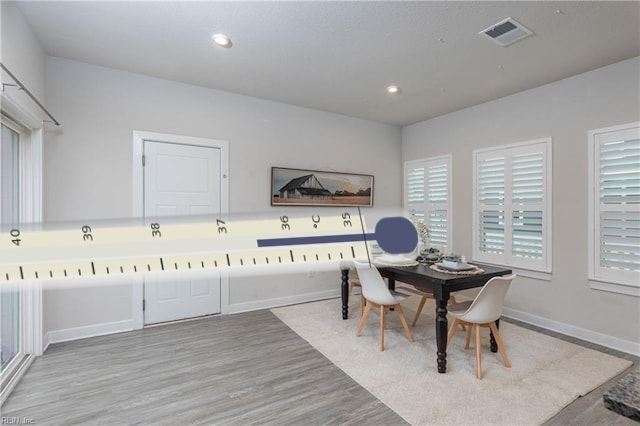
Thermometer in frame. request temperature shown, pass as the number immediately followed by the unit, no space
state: 36.5°C
